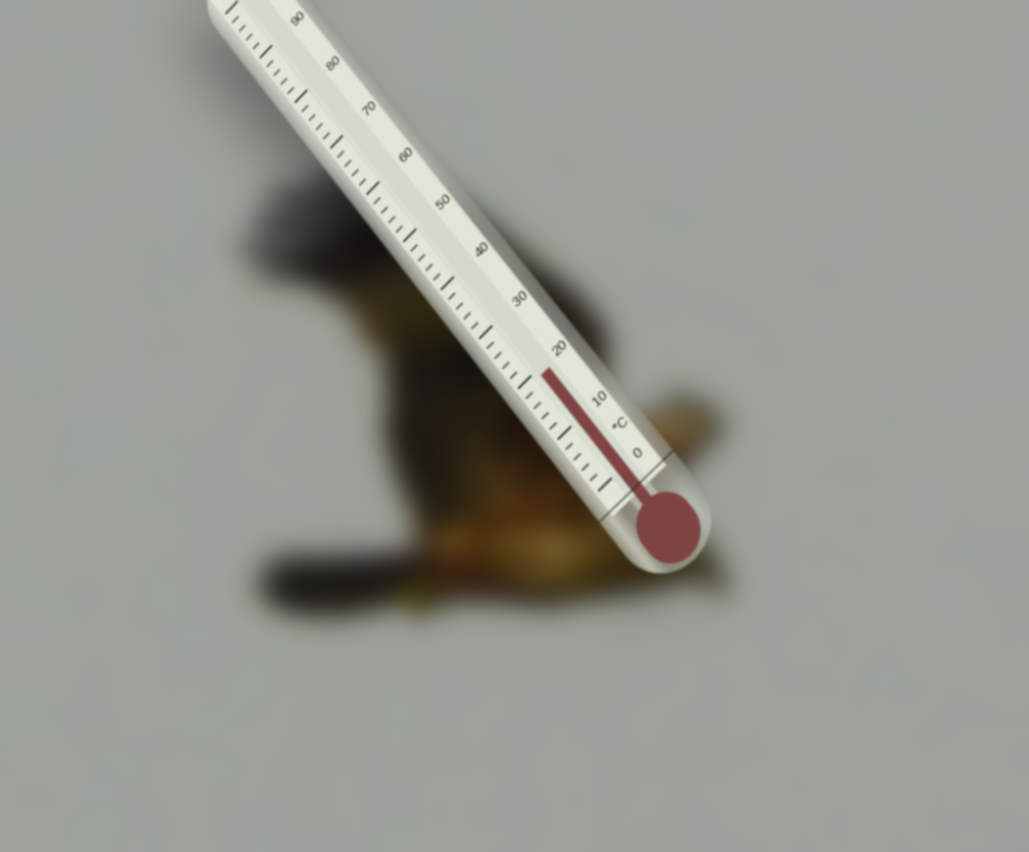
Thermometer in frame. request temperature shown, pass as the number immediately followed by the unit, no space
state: 19°C
